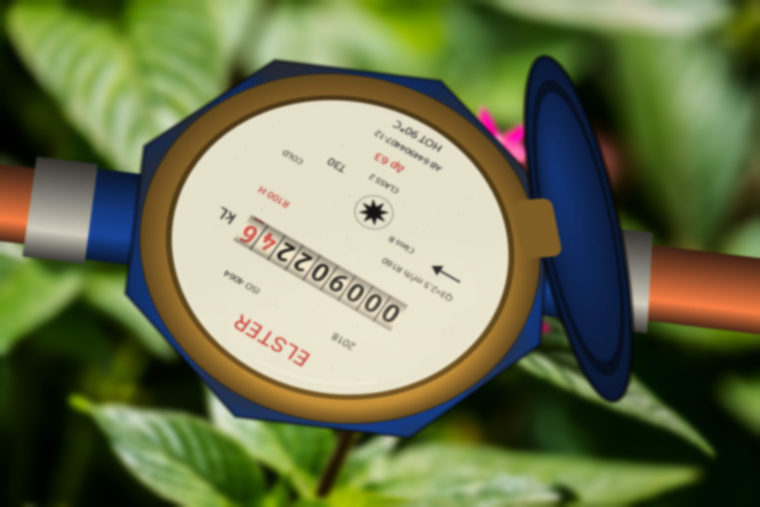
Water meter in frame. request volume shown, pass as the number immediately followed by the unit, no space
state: 9022.46kL
